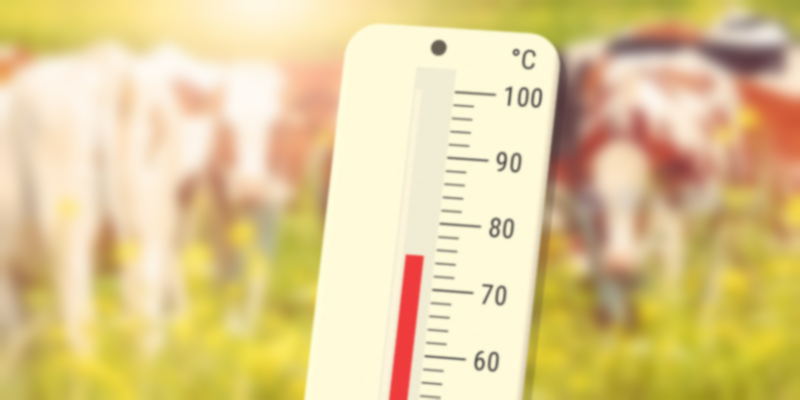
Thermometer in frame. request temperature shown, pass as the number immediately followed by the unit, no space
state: 75°C
